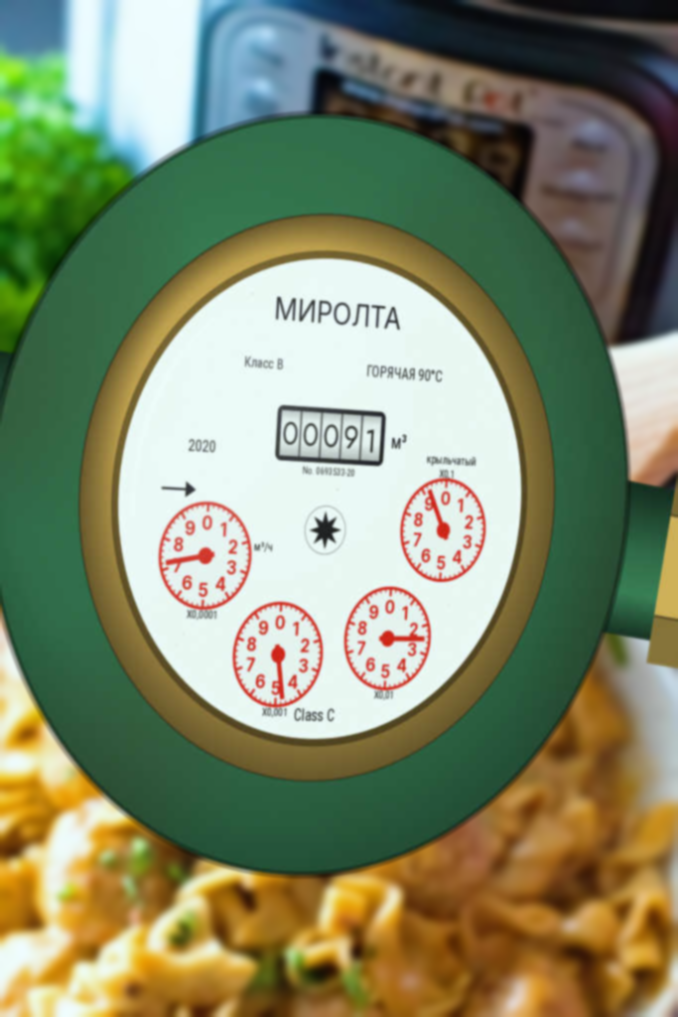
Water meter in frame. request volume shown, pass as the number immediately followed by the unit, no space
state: 90.9247m³
